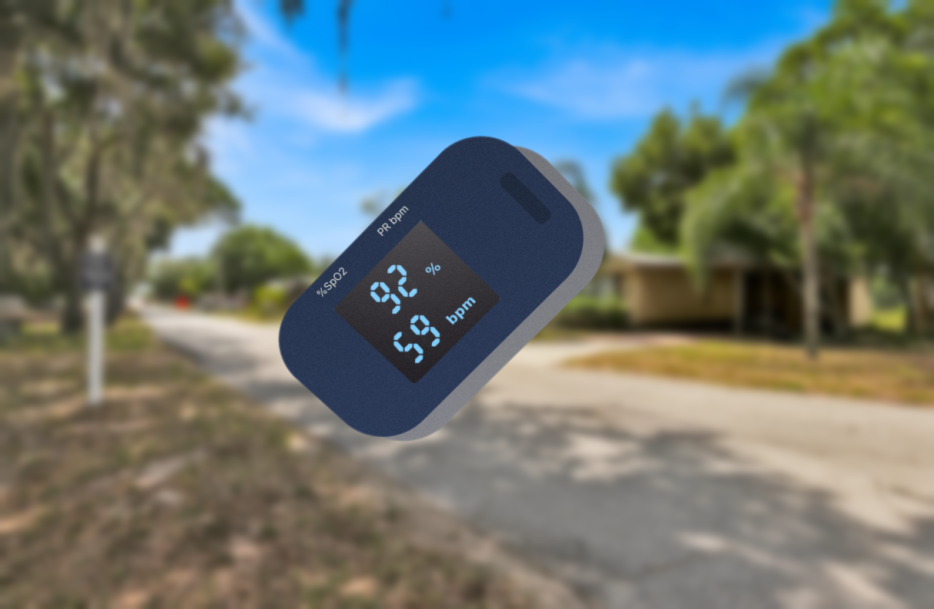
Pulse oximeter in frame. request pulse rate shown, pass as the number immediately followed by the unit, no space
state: 59bpm
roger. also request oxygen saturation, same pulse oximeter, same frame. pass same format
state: 92%
